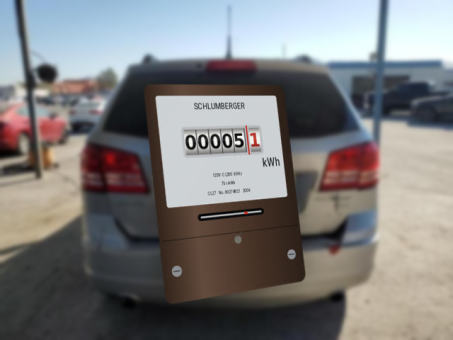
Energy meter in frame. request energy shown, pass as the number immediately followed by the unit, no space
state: 5.1kWh
